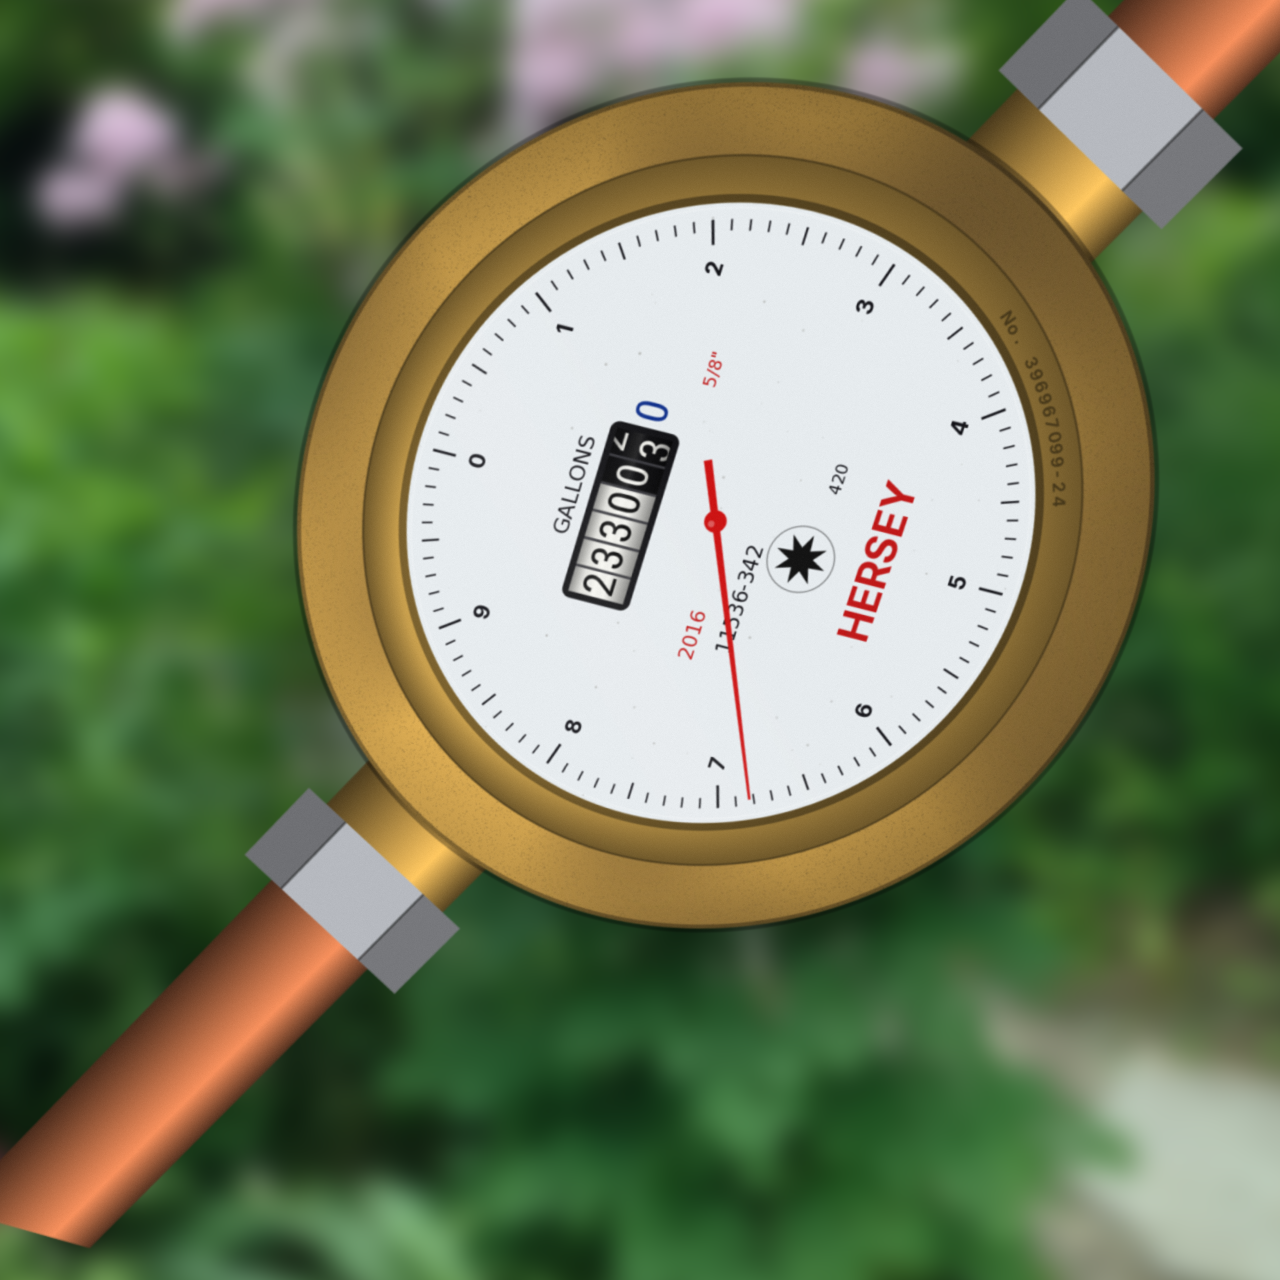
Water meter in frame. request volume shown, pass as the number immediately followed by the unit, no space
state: 2330026.8gal
